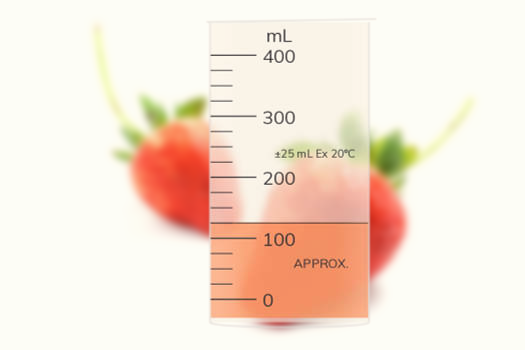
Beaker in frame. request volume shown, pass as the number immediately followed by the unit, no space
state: 125mL
